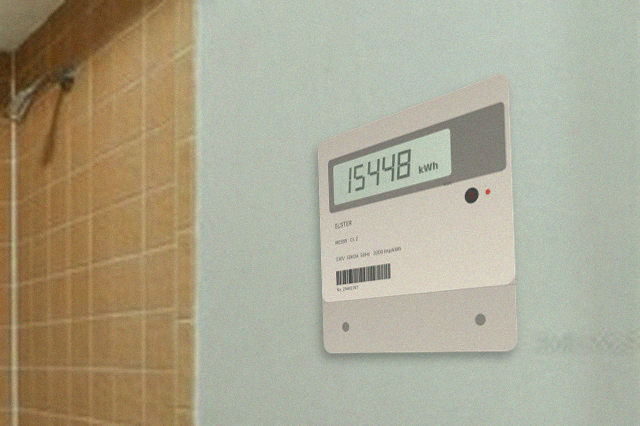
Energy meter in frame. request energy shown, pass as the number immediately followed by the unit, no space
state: 15448kWh
